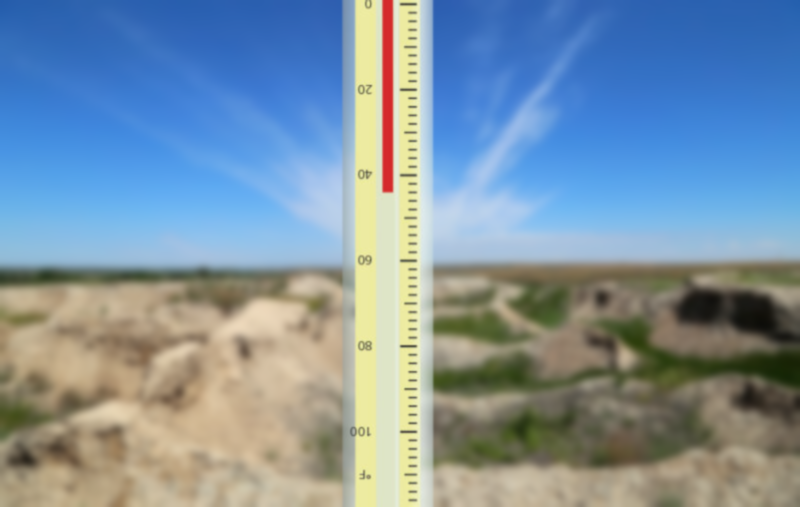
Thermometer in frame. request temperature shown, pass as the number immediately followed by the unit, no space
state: 44°F
